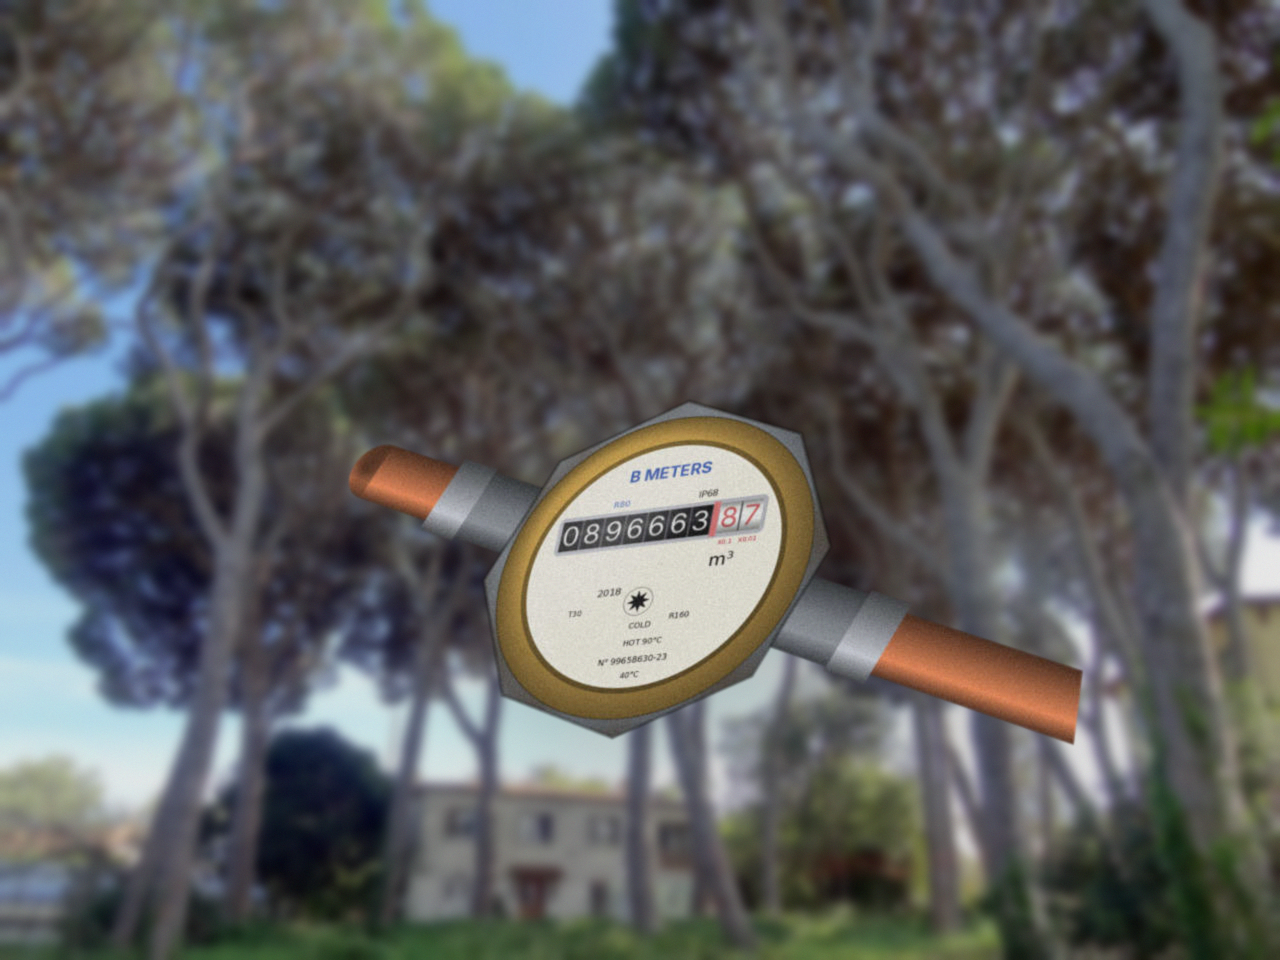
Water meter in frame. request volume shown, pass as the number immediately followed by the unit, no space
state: 896663.87m³
